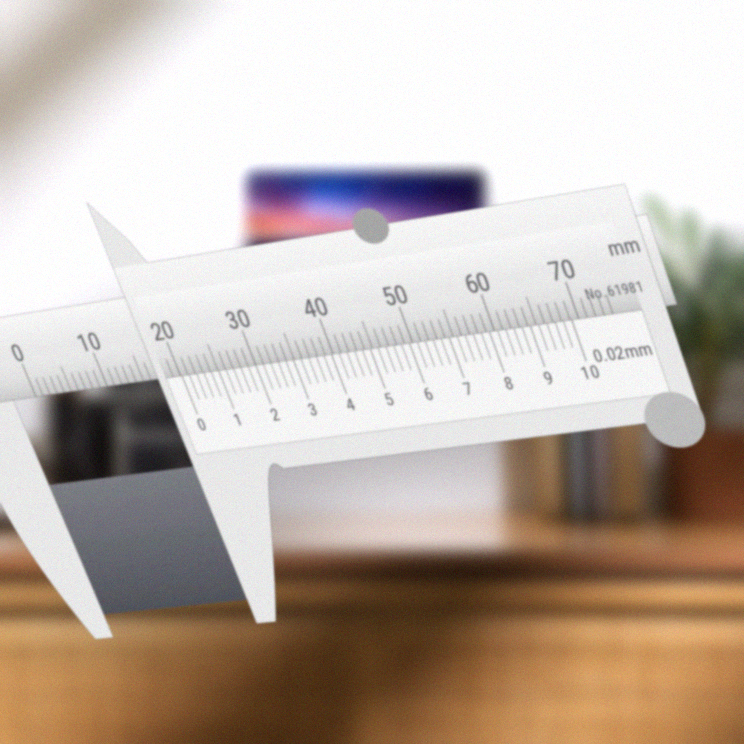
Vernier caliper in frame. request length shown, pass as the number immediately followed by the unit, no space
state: 20.2mm
